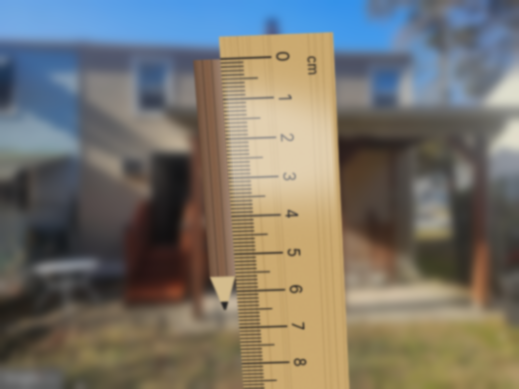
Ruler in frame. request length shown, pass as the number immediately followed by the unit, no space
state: 6.5cm
